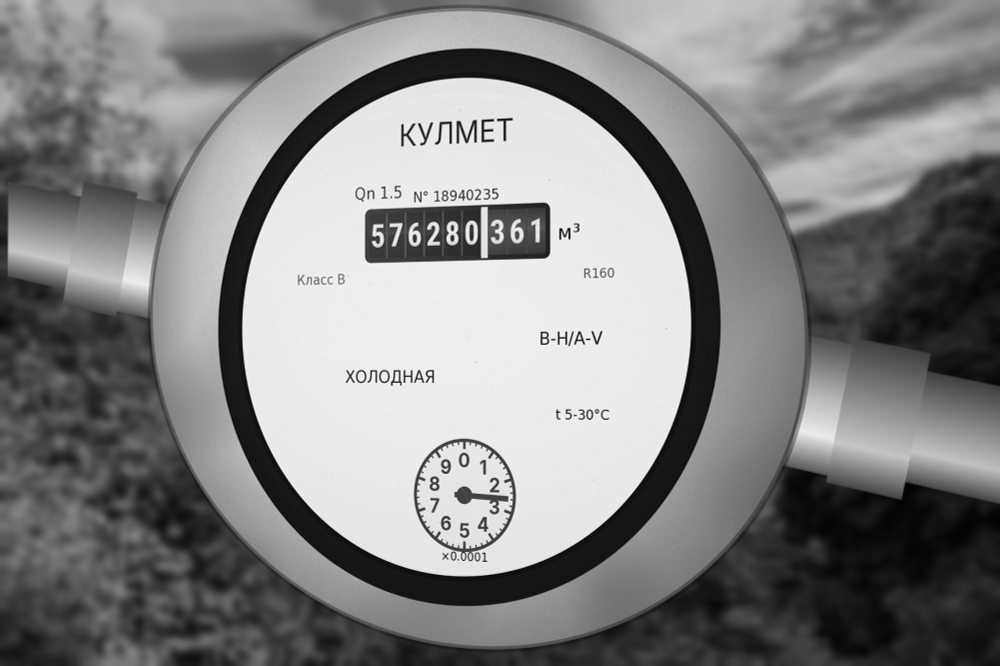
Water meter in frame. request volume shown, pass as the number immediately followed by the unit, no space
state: 576280.3612m³
